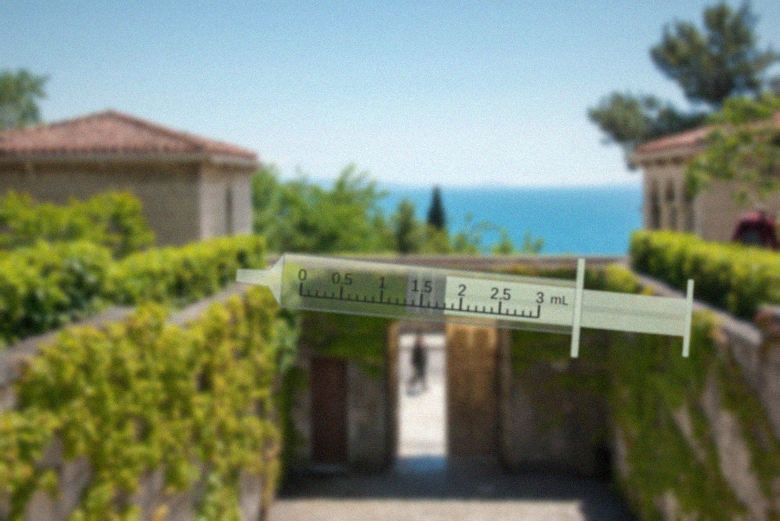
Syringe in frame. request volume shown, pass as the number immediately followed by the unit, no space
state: 1.3mL
